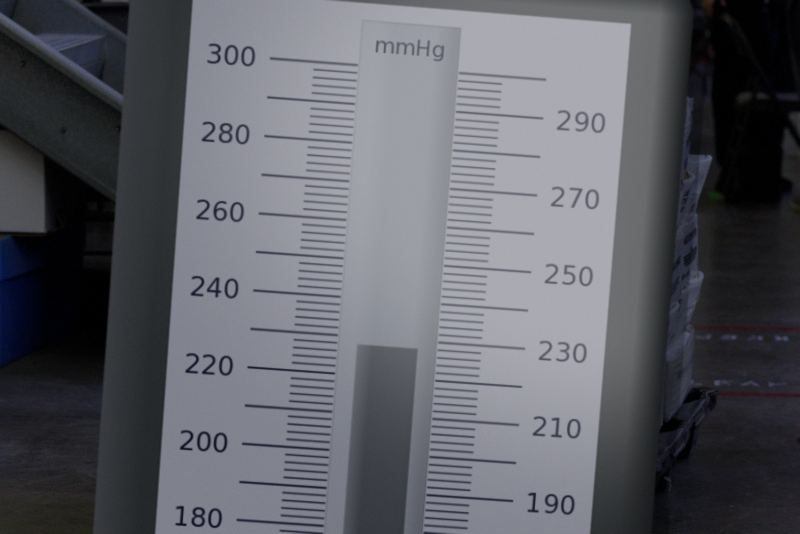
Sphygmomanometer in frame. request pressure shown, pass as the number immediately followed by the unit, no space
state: 228mmHg
